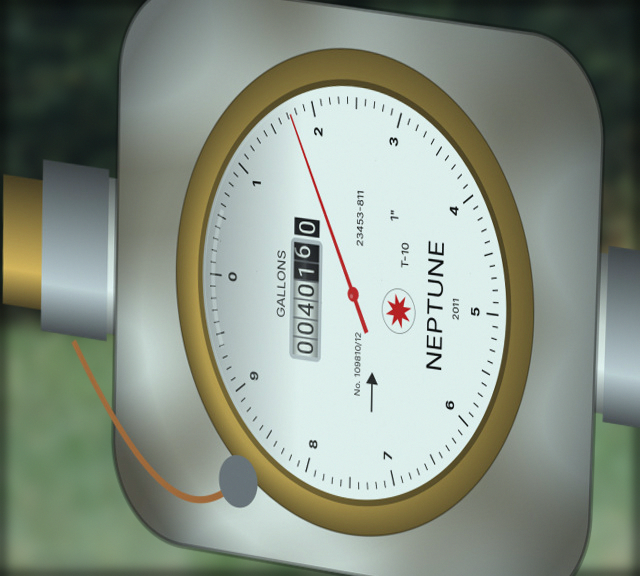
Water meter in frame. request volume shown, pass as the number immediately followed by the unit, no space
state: 40161.7gal
